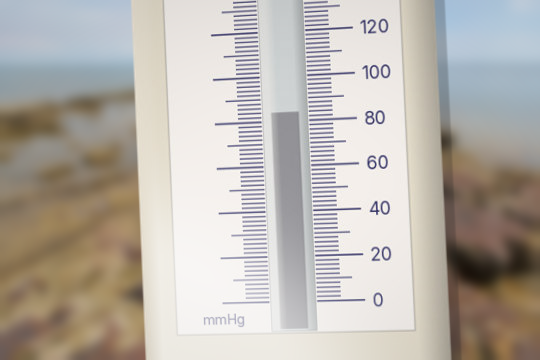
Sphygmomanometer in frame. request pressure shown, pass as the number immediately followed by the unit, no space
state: 84mmHg
